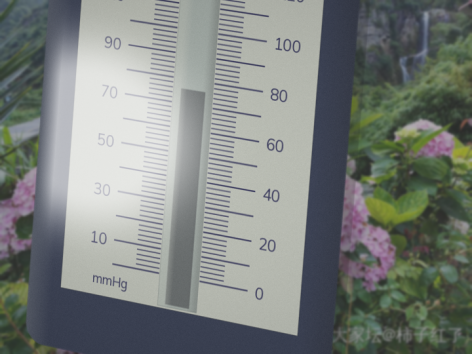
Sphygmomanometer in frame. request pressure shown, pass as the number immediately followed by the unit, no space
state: 76mmHg
